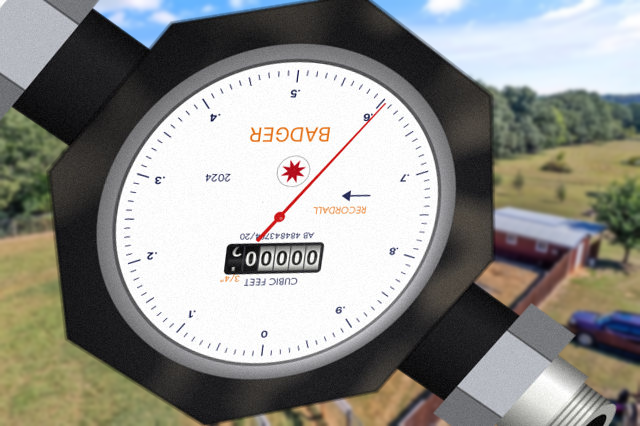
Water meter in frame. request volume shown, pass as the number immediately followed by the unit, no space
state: 1.60ft³
